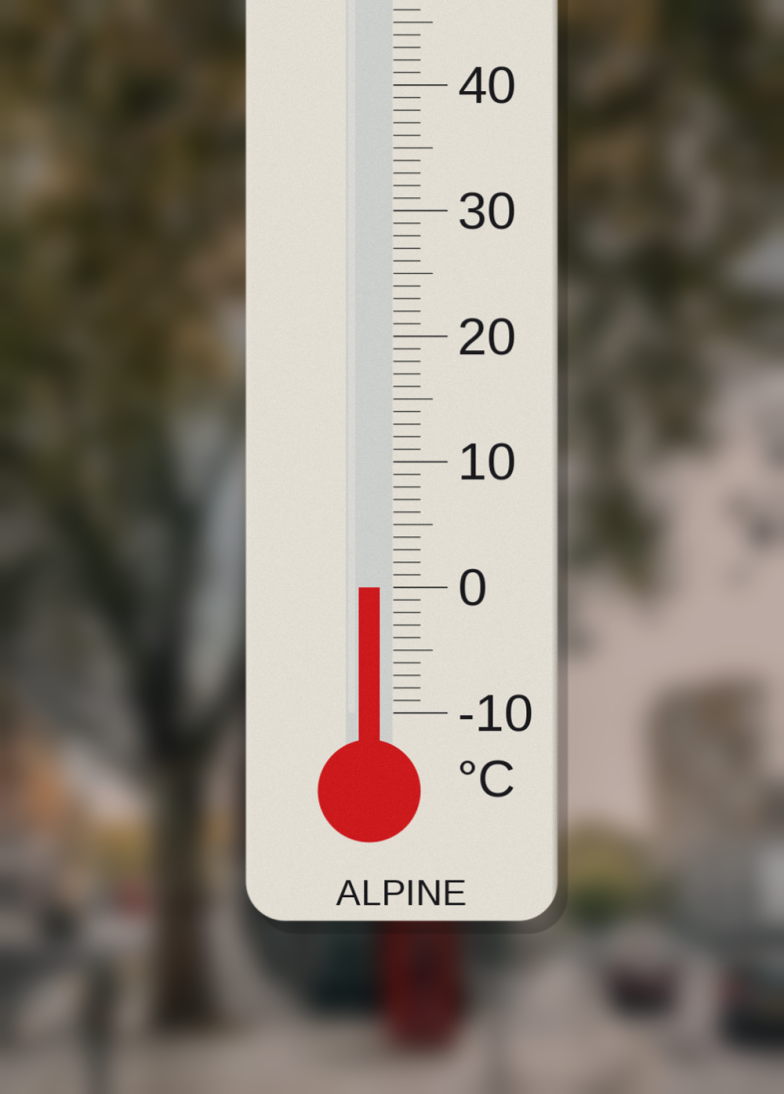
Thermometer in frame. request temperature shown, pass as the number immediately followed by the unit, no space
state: 0°C
